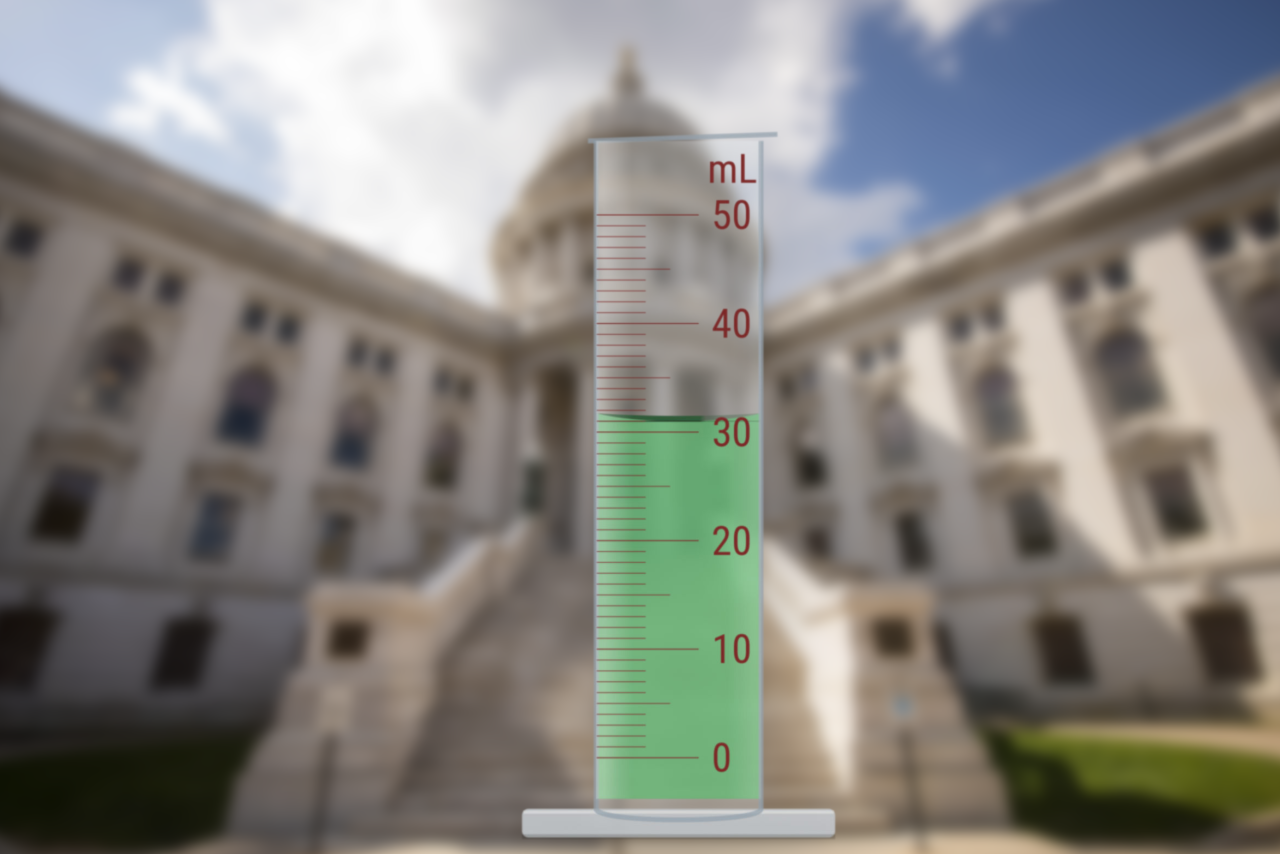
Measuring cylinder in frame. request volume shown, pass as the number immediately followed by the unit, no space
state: 31mL
